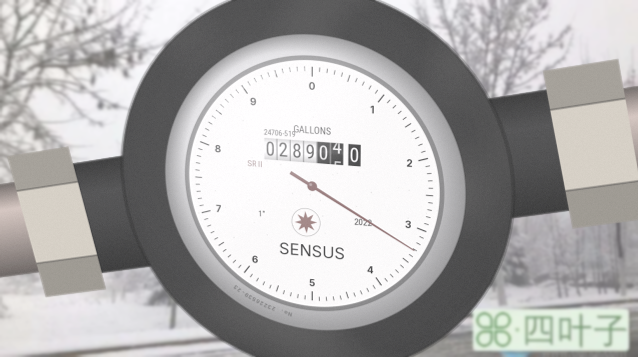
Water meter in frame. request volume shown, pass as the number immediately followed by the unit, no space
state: 289043.3gal
